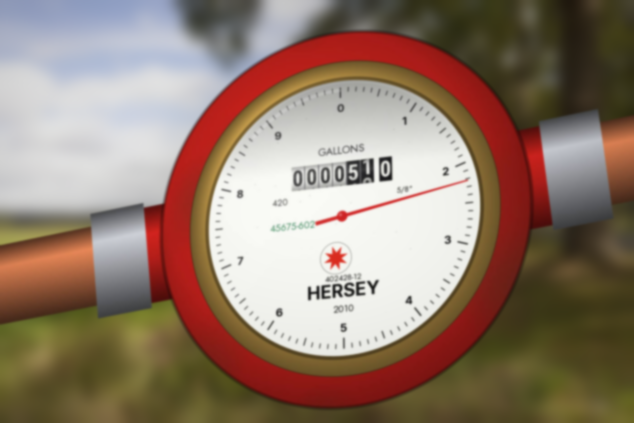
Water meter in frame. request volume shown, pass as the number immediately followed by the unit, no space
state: 512.2gal
